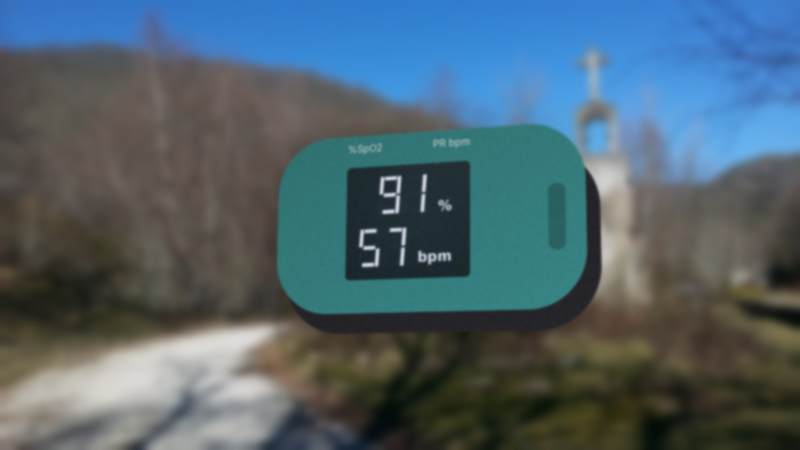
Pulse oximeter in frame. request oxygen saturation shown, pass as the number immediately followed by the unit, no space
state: 91%
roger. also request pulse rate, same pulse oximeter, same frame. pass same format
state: 57bpm
